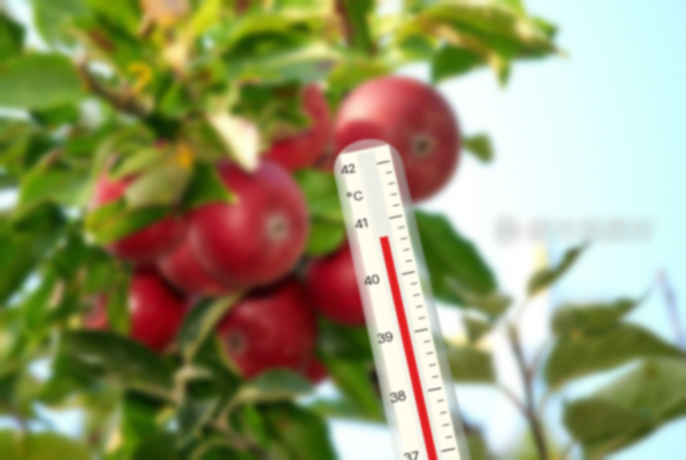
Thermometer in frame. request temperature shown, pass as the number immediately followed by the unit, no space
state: 40.7°C
